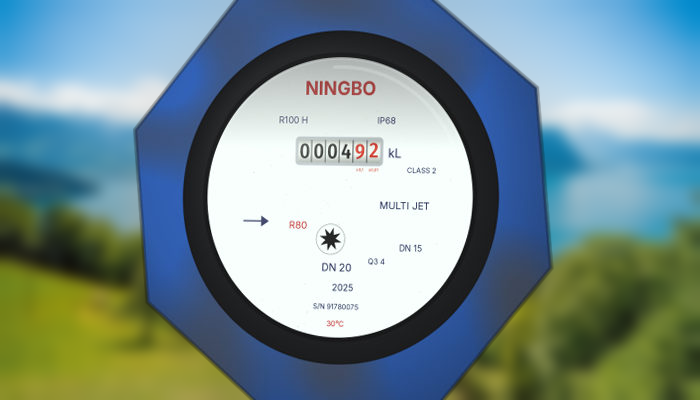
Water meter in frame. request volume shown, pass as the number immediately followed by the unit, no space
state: 4.92kL
